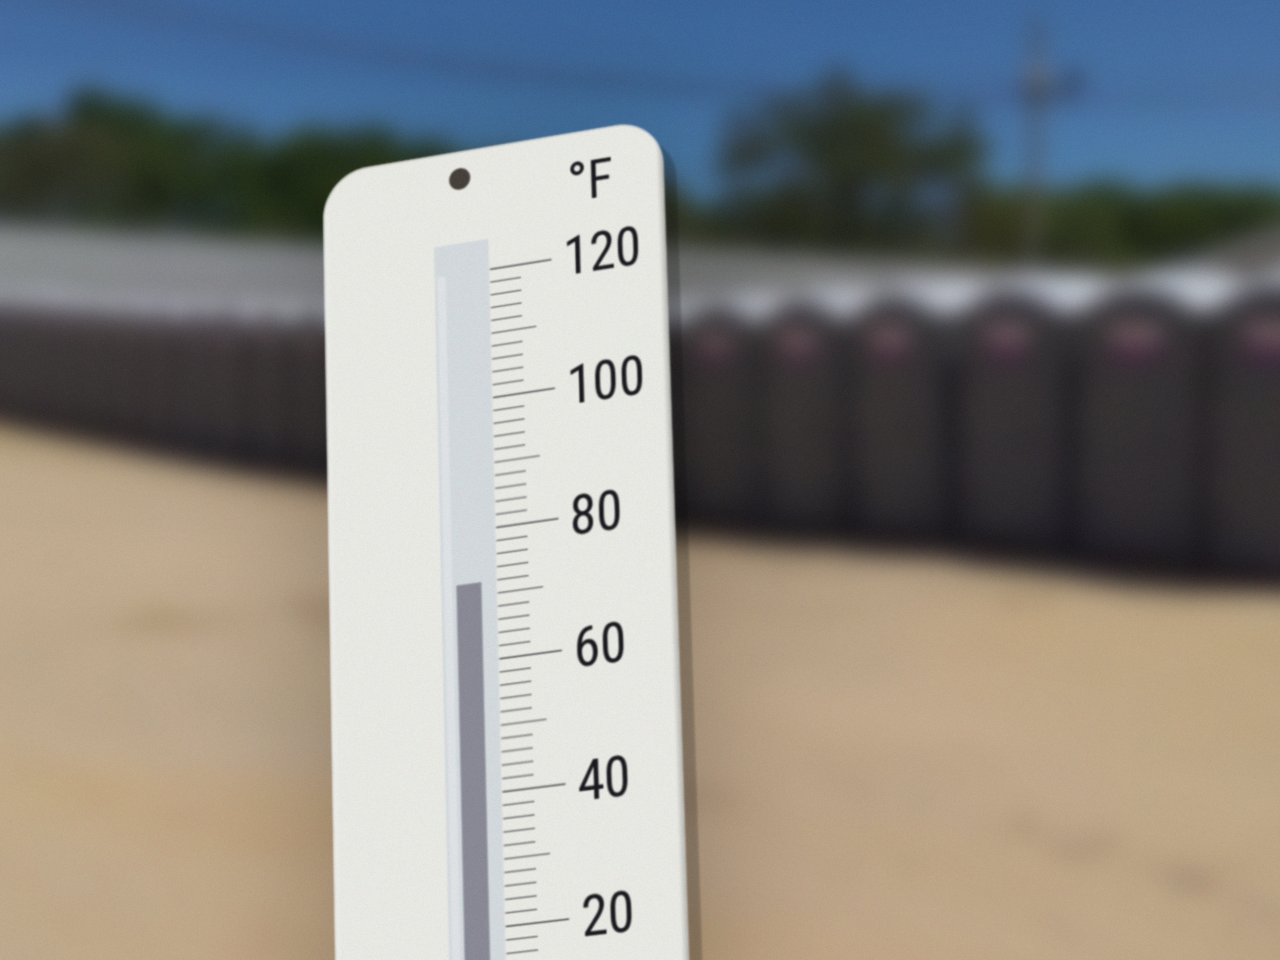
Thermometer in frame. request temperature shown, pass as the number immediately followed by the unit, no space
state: 72°F
